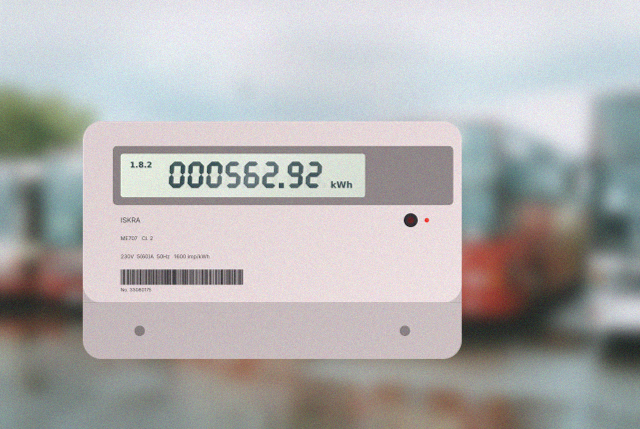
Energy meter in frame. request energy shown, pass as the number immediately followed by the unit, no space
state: 562.92kWh
